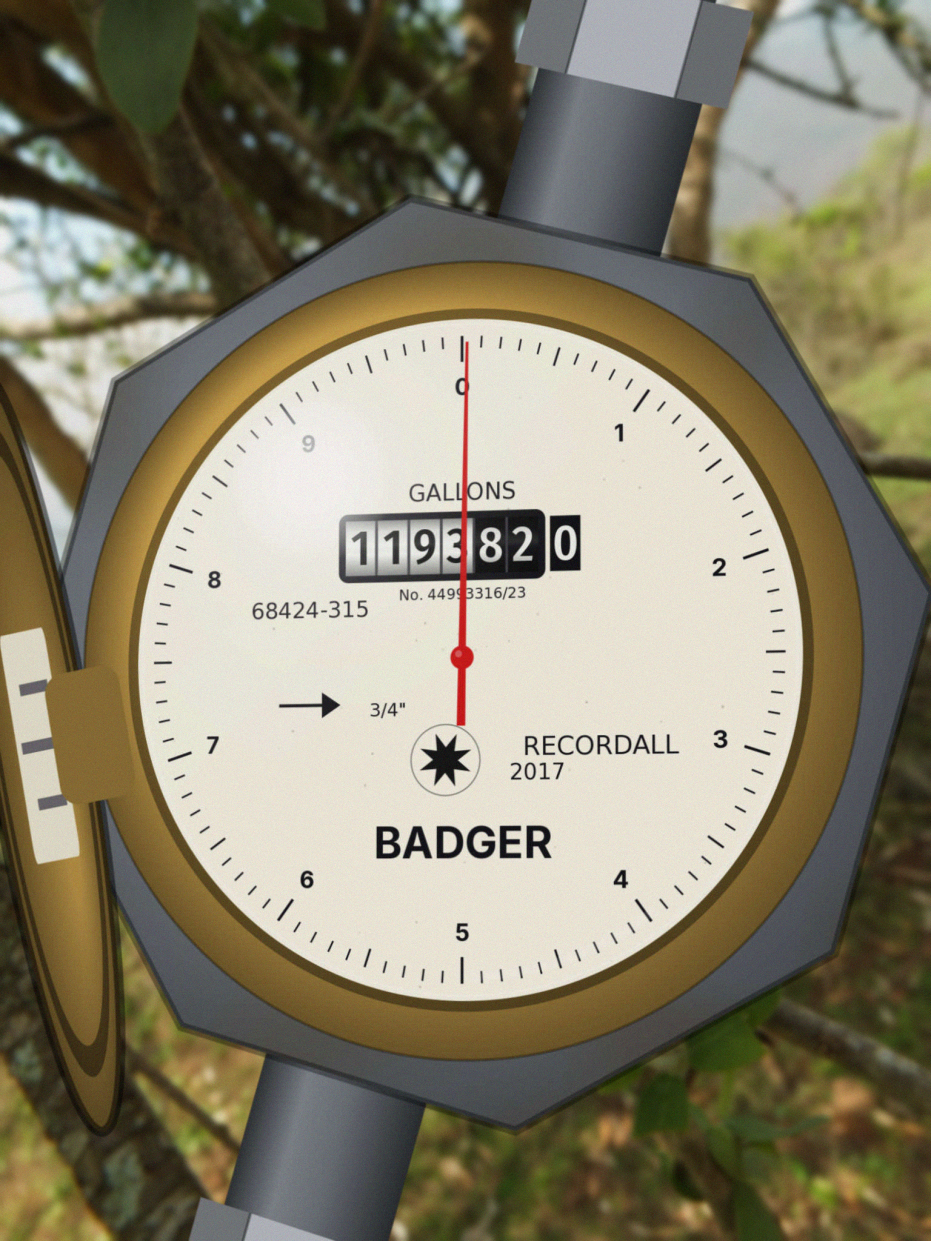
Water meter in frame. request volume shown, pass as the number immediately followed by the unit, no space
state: 1193820.0gal
